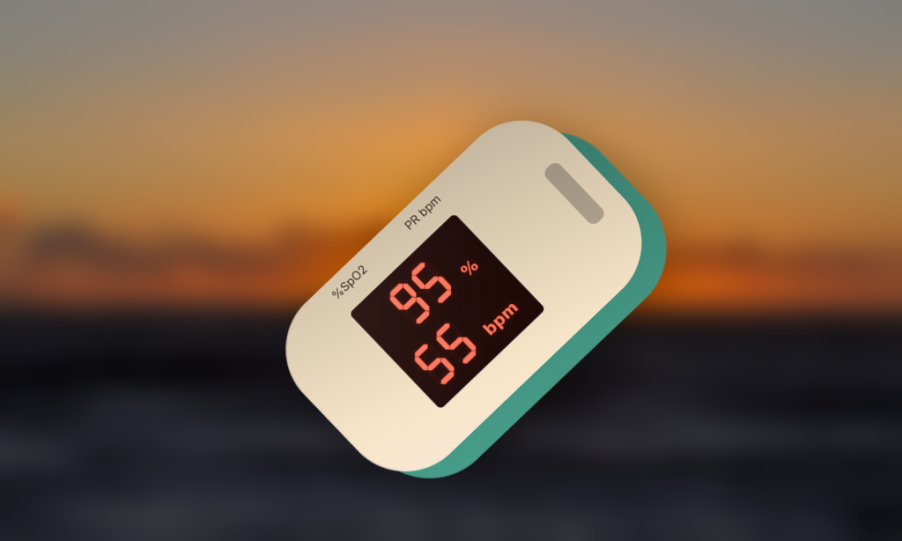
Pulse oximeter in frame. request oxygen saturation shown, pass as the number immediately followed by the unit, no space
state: 95%
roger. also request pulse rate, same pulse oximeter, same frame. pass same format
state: 55bpm
